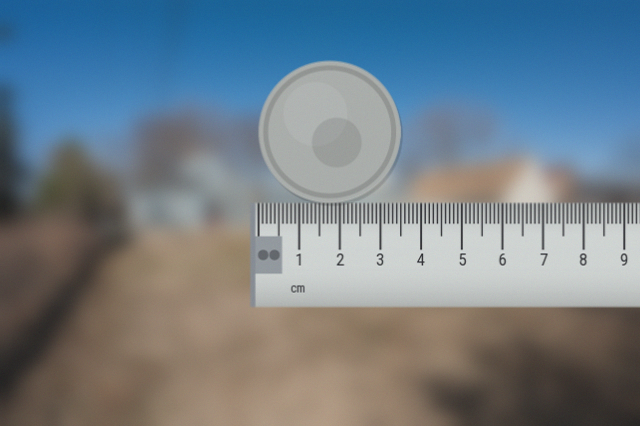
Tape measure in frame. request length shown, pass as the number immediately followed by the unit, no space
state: 3.5cm
